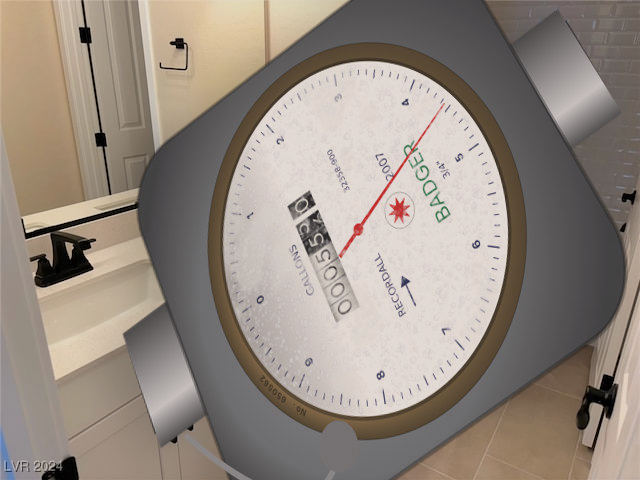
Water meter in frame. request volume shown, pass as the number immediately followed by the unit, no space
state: 5554.4gal
